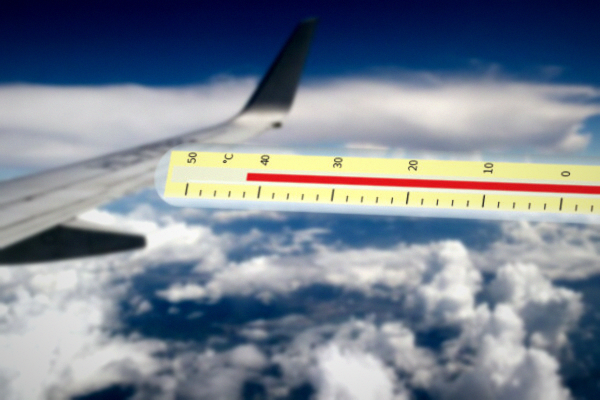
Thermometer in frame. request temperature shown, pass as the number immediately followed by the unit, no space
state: 42°C
